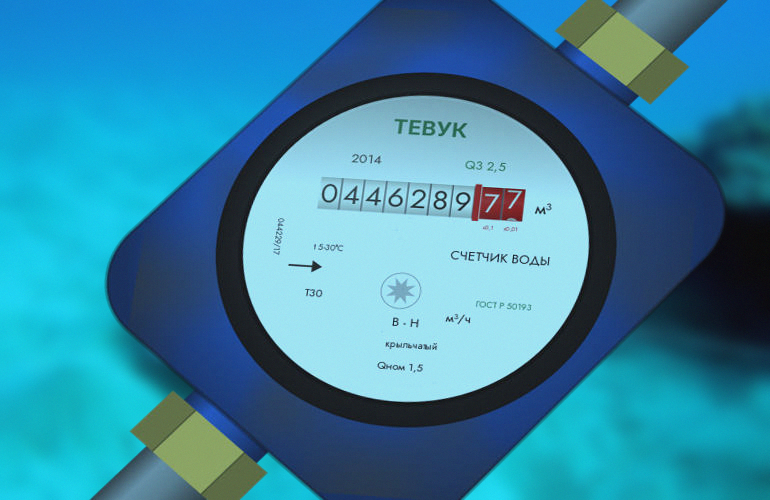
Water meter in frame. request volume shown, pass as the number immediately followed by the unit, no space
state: 446289.77m³
